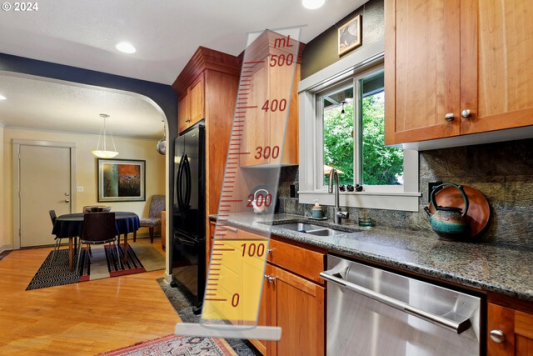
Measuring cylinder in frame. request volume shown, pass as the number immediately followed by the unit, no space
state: 120mL
